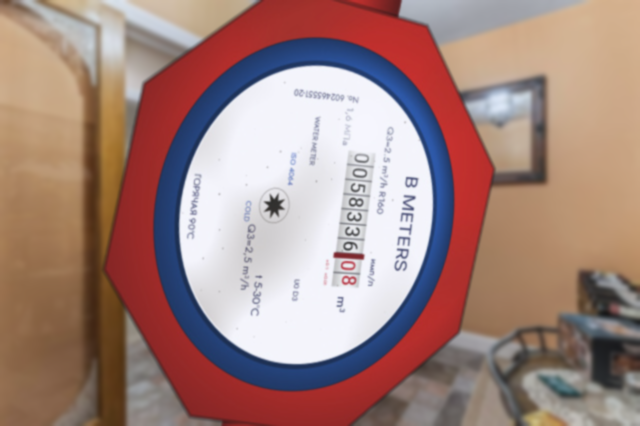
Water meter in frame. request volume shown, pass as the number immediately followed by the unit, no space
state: 58336.08m³
